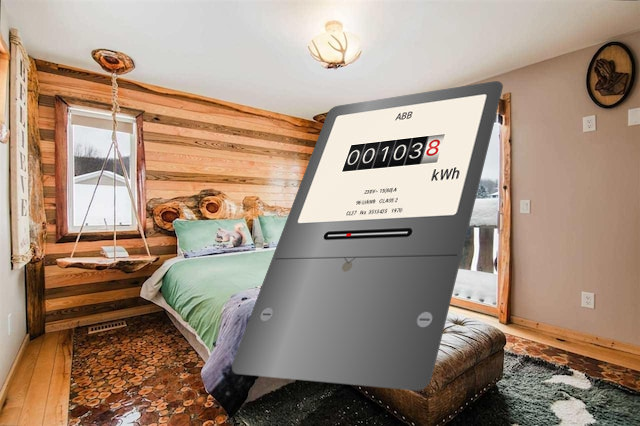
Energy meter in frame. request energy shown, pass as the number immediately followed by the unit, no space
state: 103.8kWh
